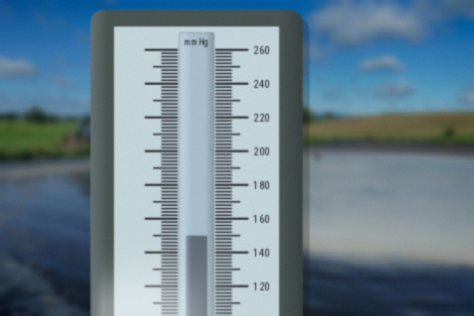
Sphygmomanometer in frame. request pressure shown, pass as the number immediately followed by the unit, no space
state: 150mmHg
